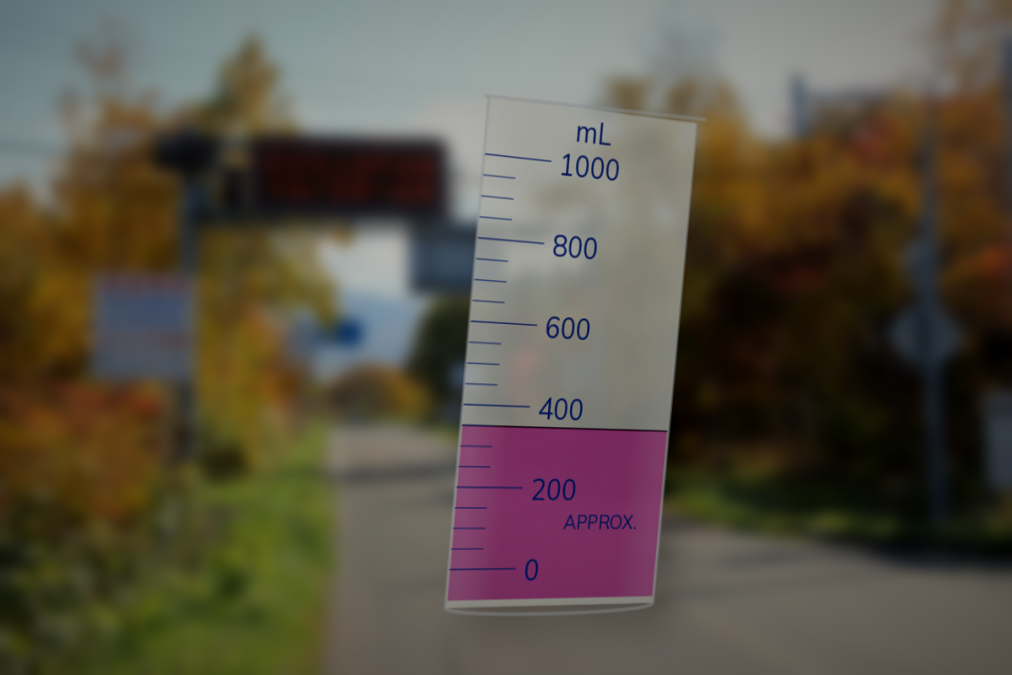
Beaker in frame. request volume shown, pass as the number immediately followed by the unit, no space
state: 350mL
